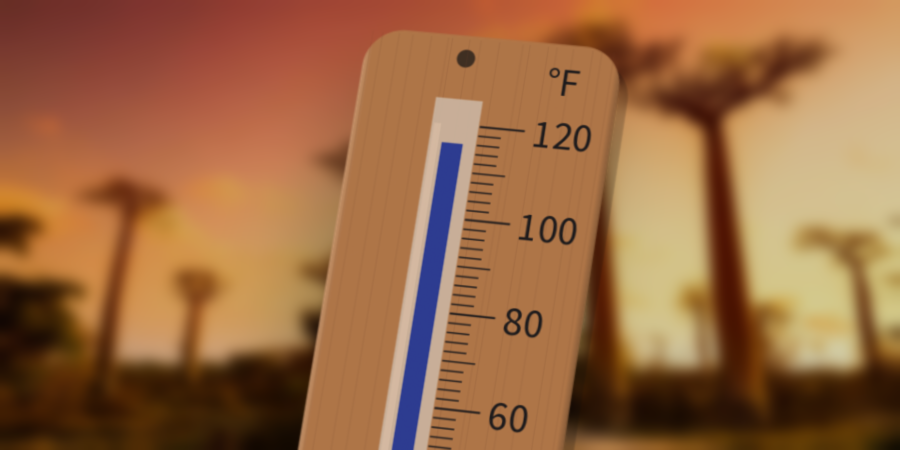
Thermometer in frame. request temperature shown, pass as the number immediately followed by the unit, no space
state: 116°F
